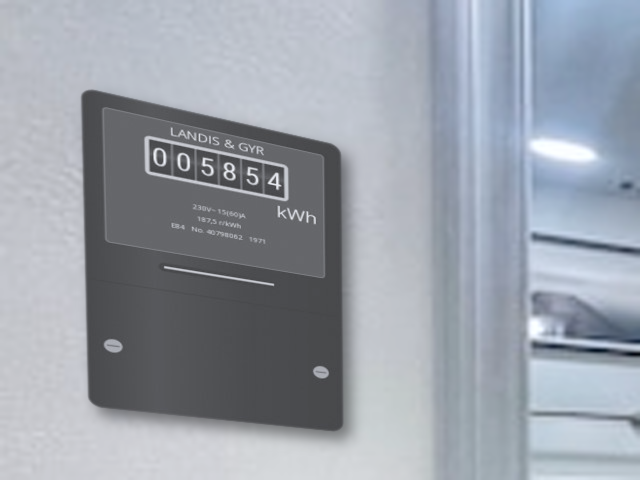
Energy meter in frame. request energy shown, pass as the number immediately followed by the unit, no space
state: 5854kWh
